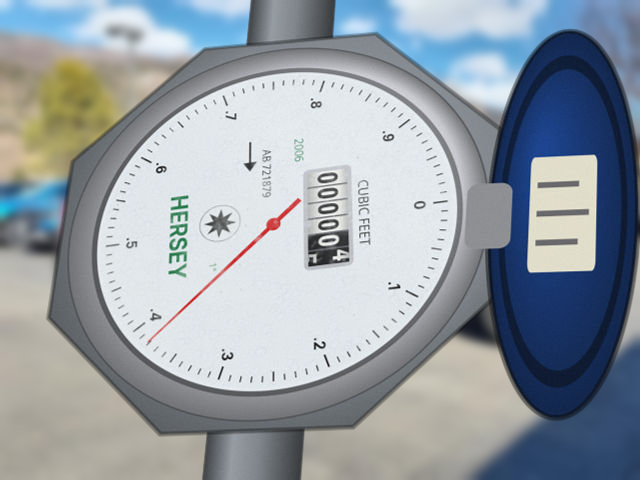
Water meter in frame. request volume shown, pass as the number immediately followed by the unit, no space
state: 4.38ft³
